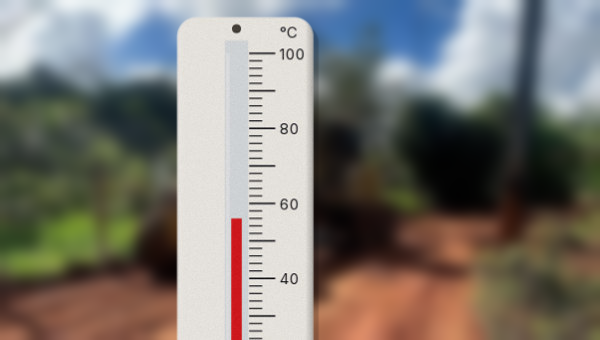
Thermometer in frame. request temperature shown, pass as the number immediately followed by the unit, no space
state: 56°C
